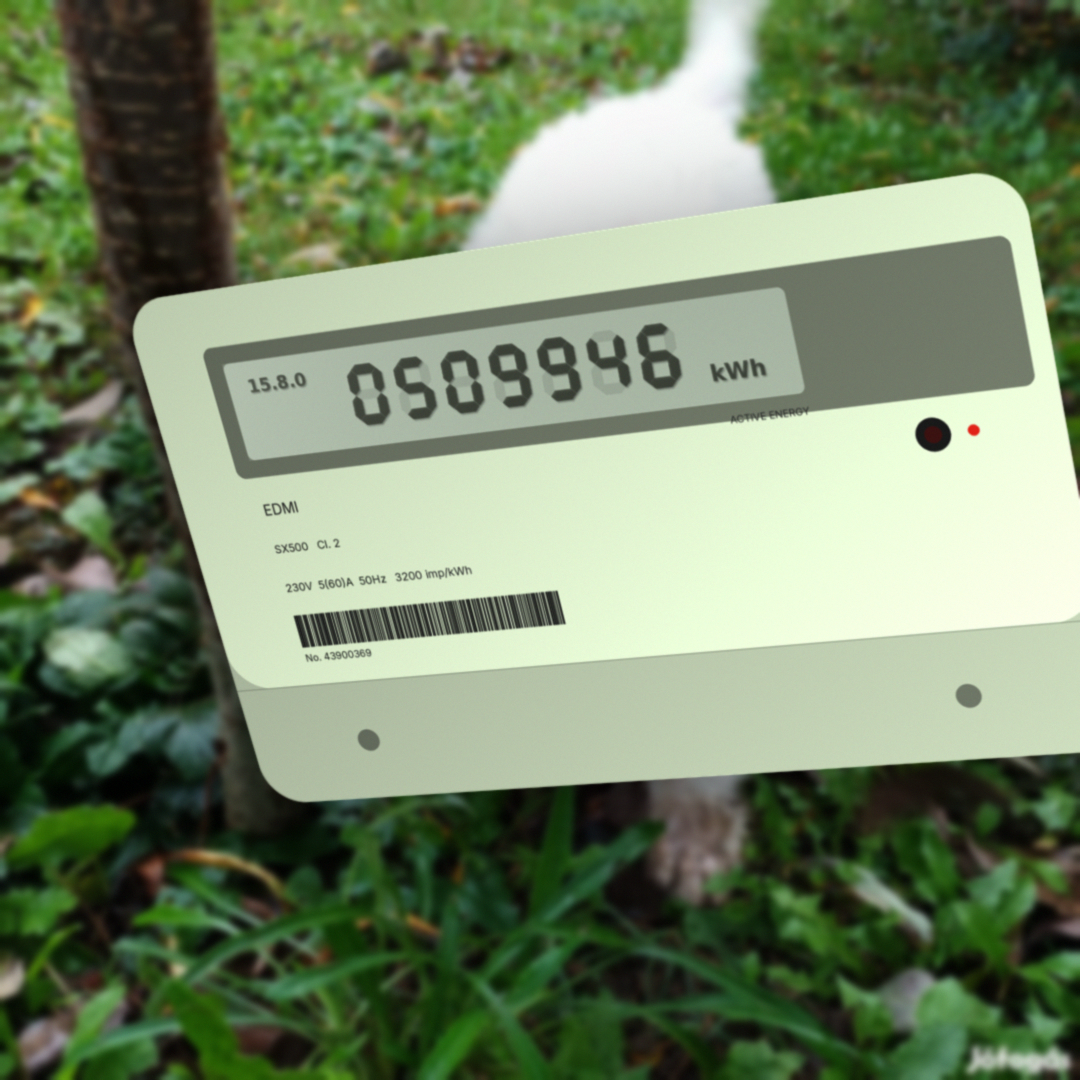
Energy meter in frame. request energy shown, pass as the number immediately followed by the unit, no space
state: 509946kWh
